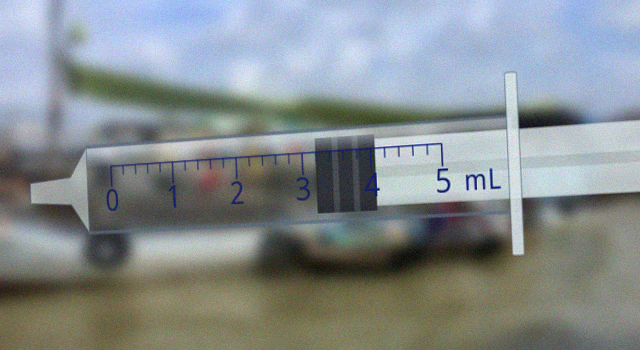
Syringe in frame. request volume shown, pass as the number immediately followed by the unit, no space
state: 3.2mL
